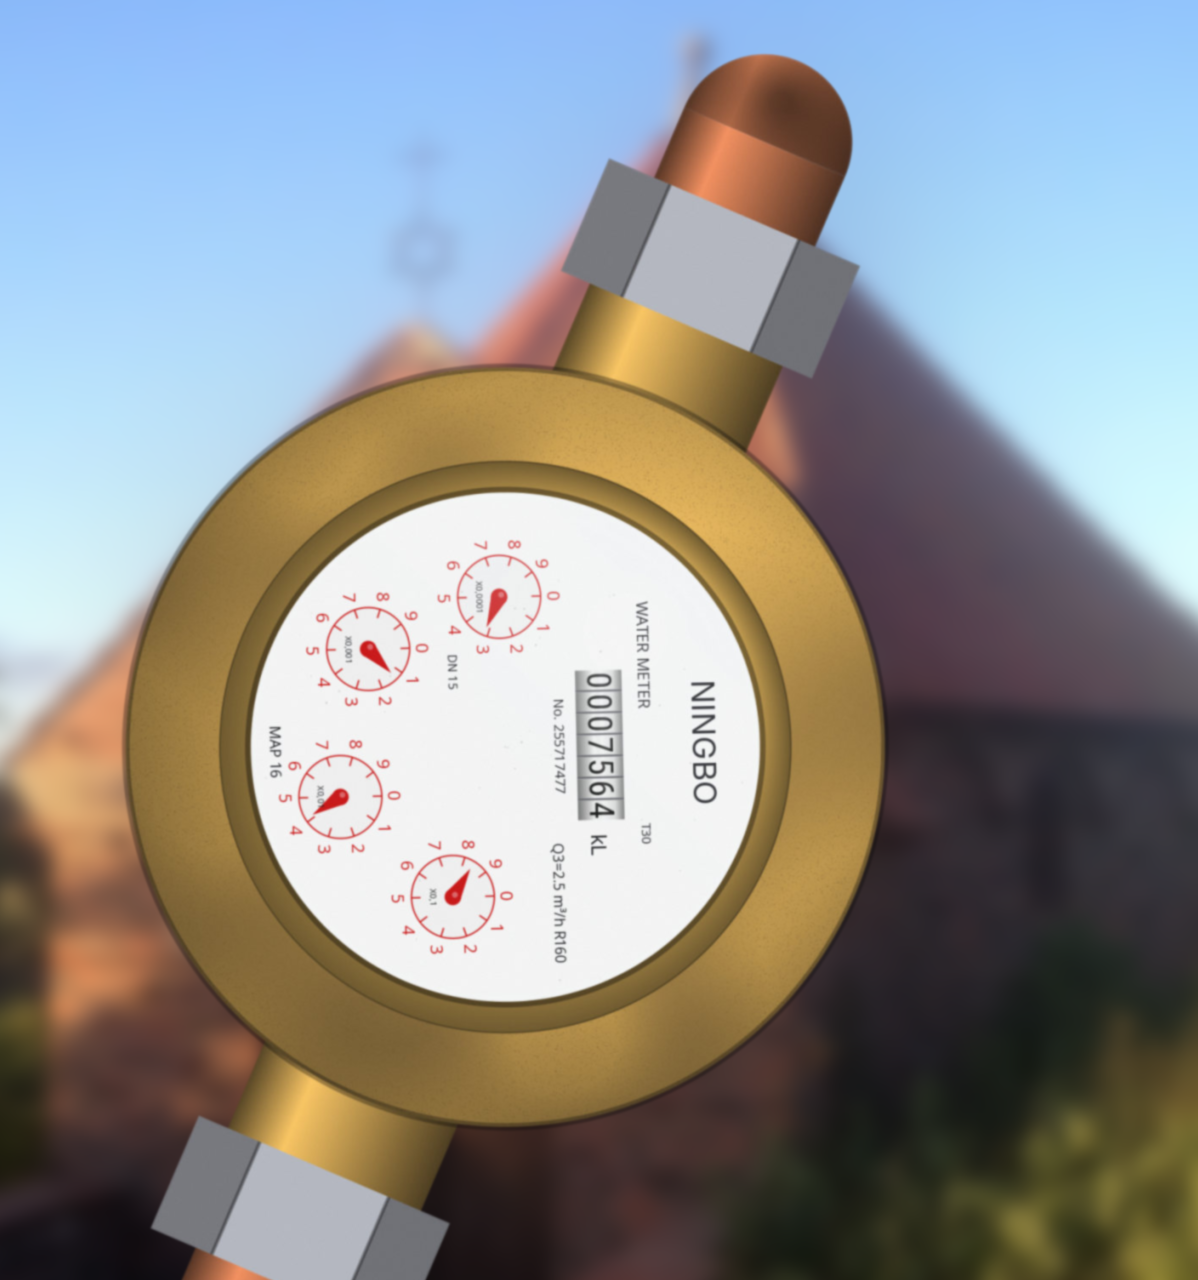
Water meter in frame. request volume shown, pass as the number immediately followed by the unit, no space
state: 7564.8413kL
